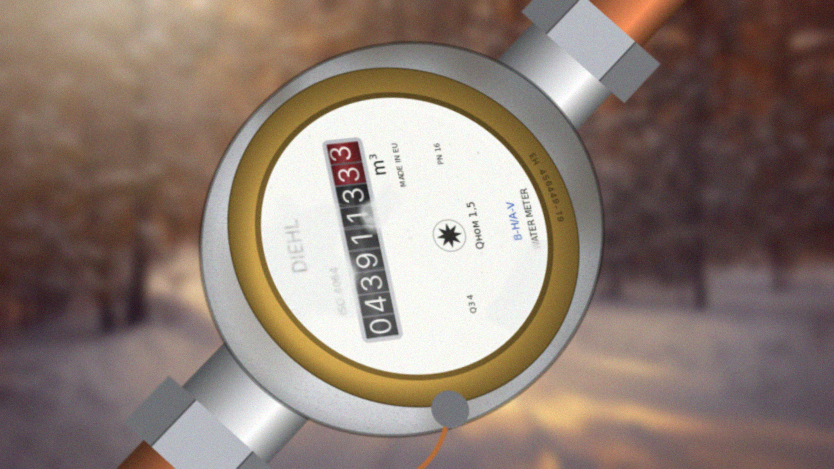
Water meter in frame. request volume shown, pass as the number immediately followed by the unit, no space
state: 439113.33m³
